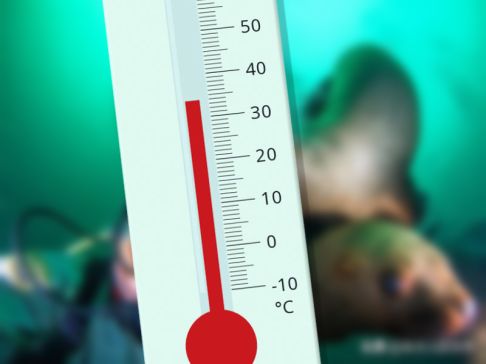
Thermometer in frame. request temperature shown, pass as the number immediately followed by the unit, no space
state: 34°C
